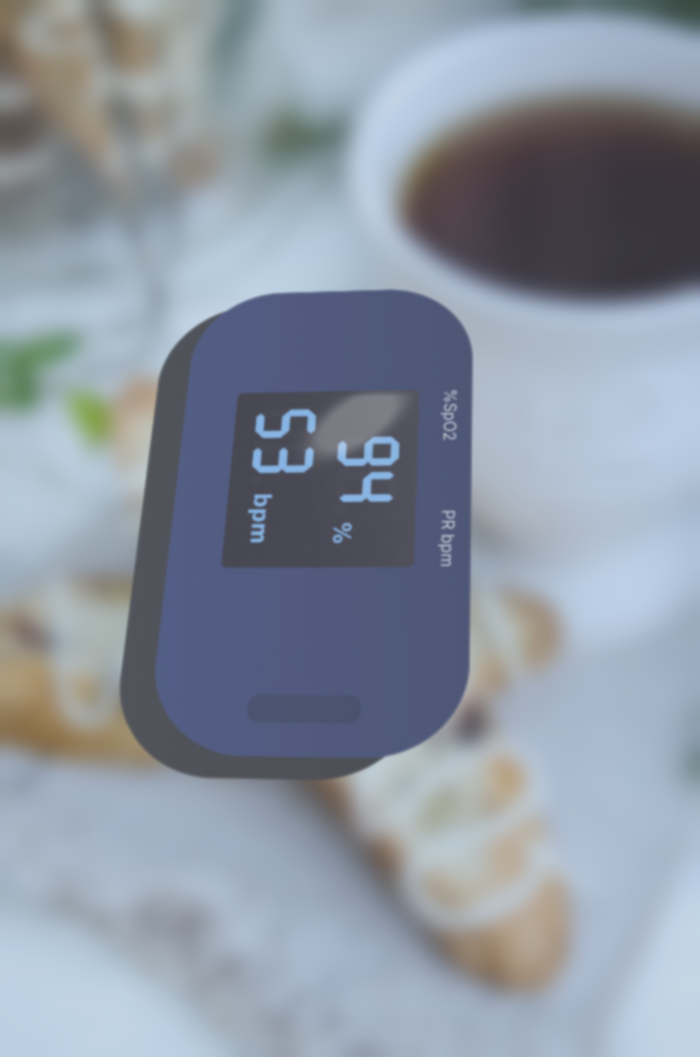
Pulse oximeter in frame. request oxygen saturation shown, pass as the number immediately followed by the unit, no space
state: 94%
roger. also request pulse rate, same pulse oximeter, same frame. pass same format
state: 53bpm
